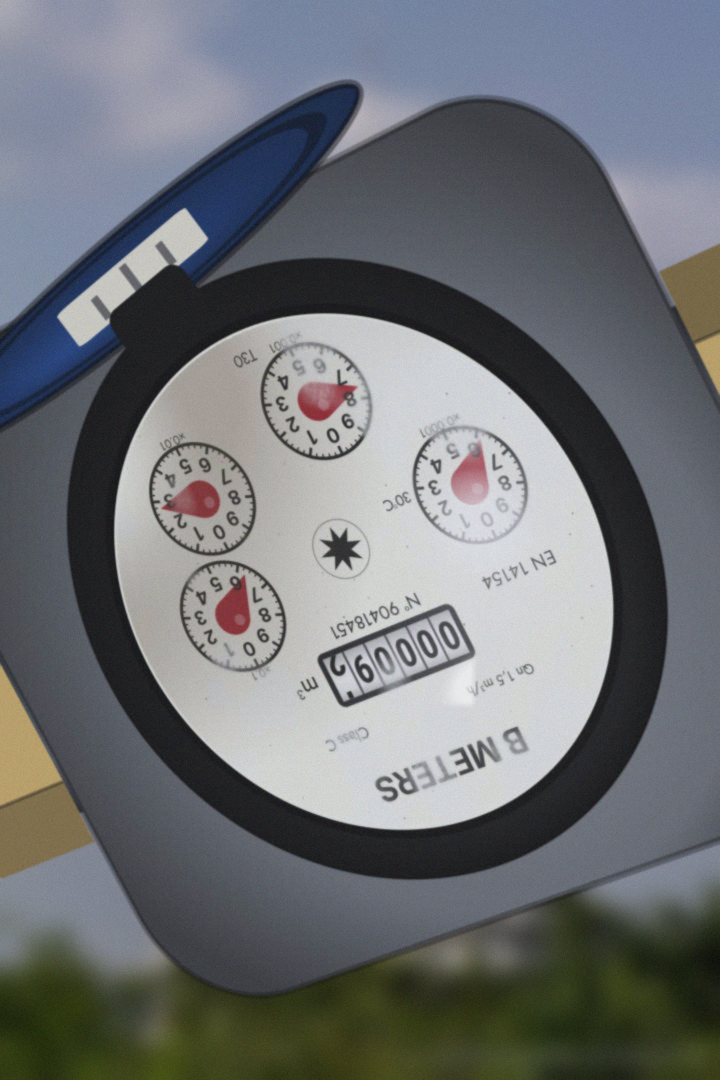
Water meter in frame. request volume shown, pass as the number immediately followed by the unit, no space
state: 91.6276m³
